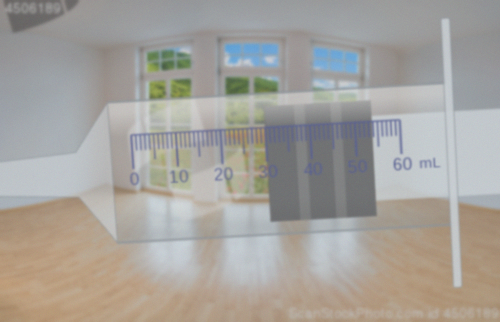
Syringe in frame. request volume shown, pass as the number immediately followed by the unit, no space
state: 30mL
